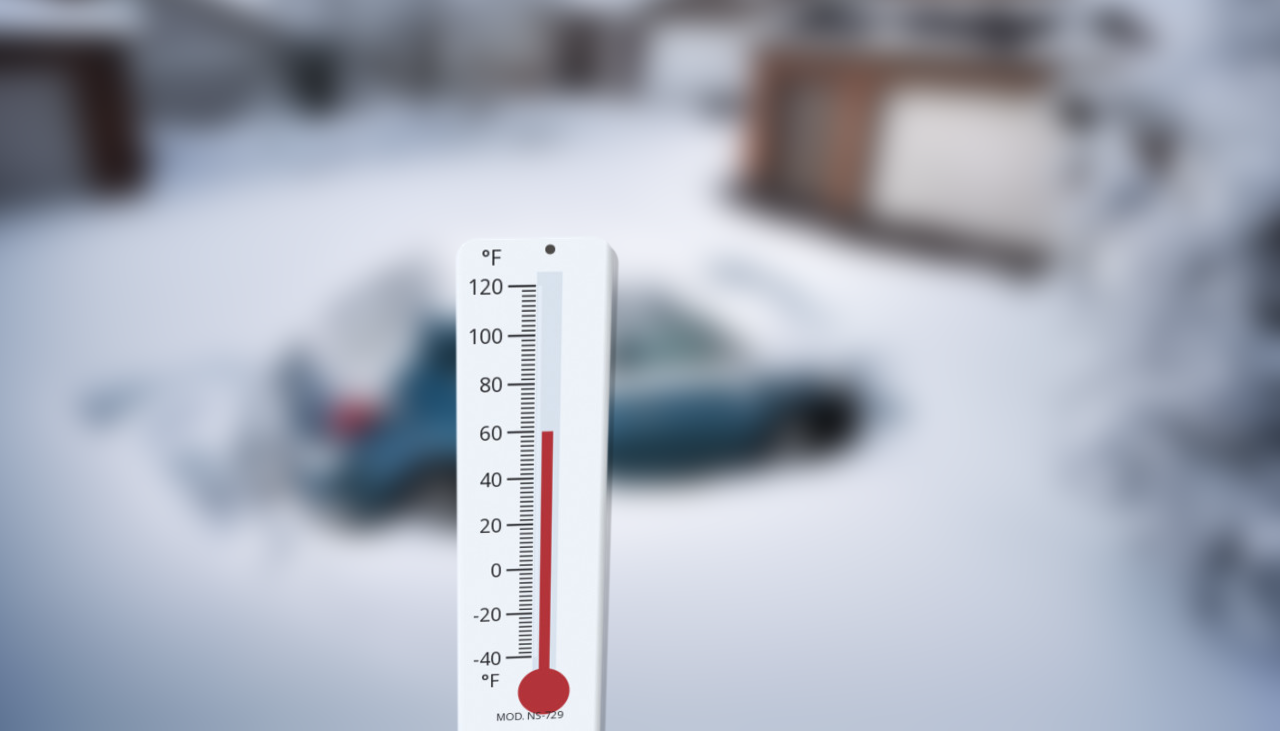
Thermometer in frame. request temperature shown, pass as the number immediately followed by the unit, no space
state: 60°F
